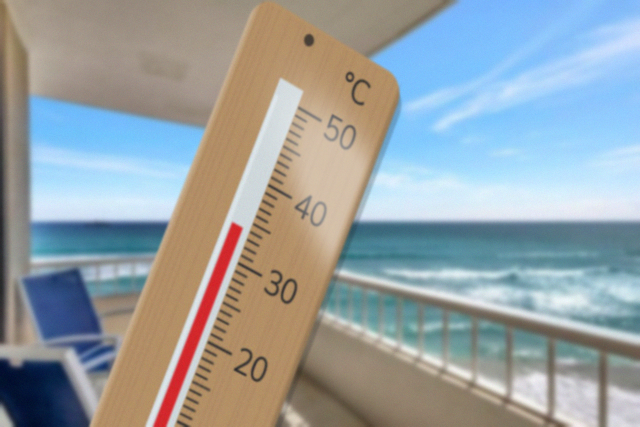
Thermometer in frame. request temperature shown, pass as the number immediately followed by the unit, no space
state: 34°C
